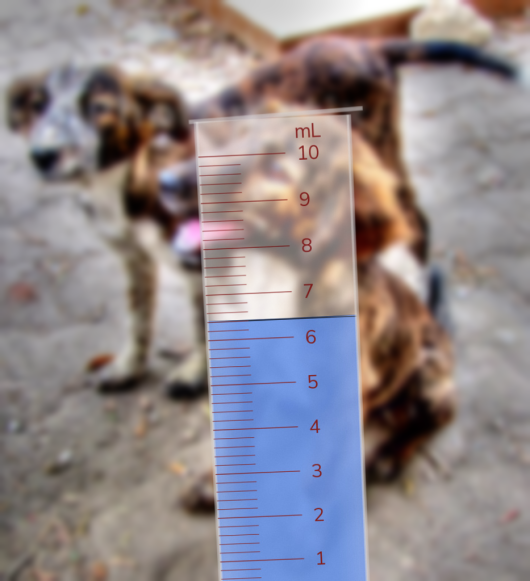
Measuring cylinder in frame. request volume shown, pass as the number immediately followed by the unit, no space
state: 6.4mL
